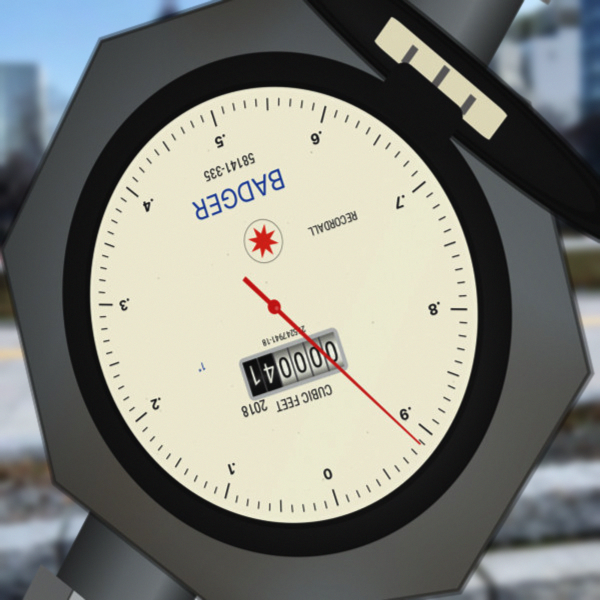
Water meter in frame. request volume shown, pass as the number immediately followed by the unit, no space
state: 40.91ft³
